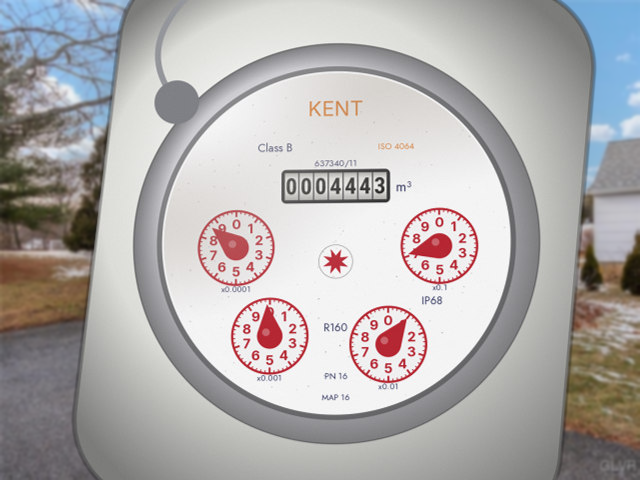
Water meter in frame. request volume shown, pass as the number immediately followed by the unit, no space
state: 4443.7098m³
